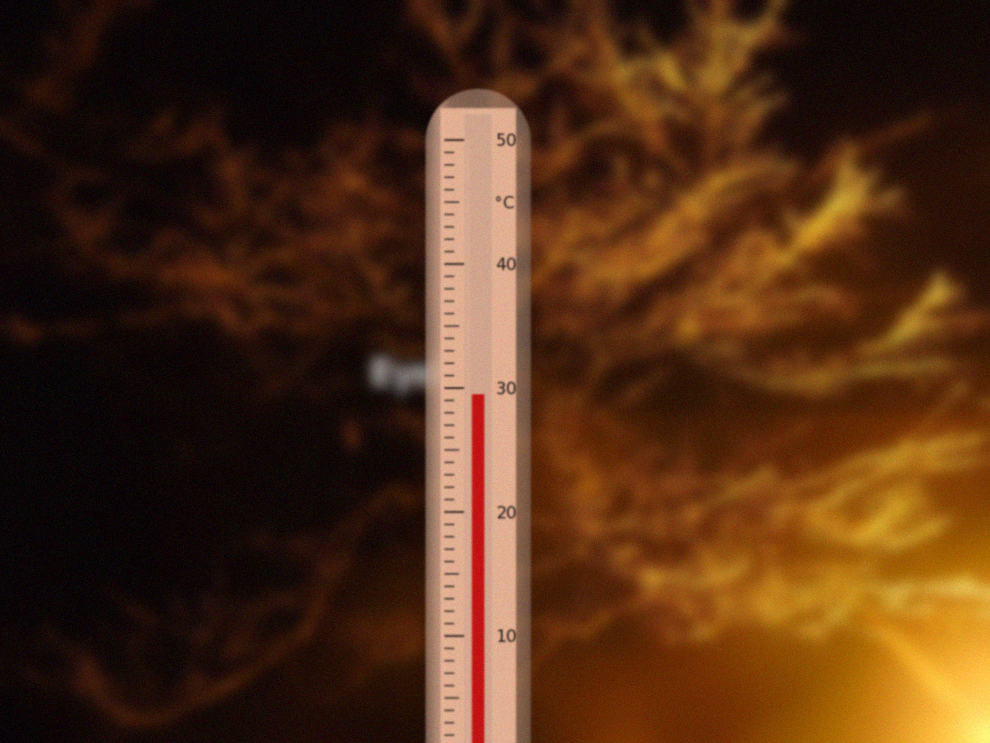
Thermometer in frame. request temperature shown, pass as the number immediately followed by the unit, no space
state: 29.5°C
